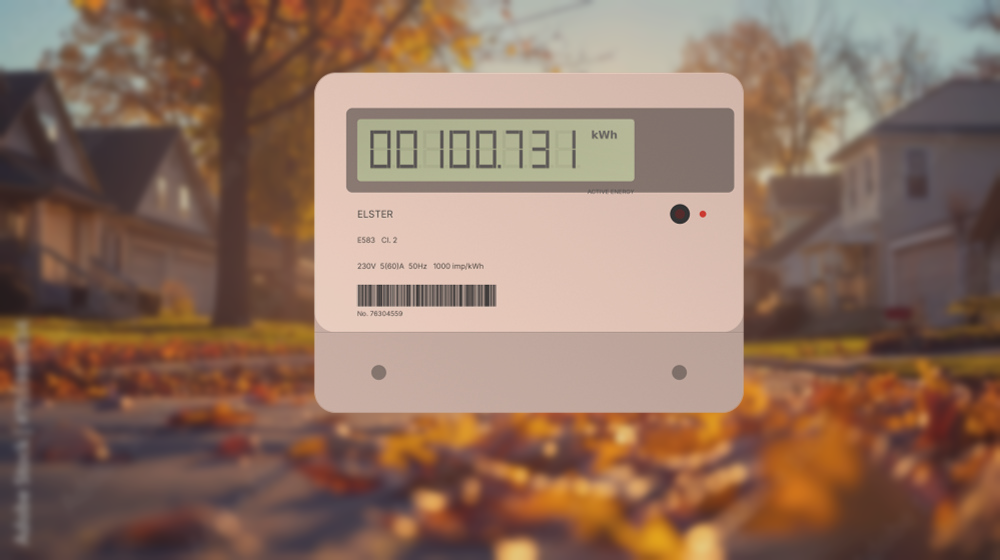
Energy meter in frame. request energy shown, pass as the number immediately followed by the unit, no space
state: 100.731kWh
